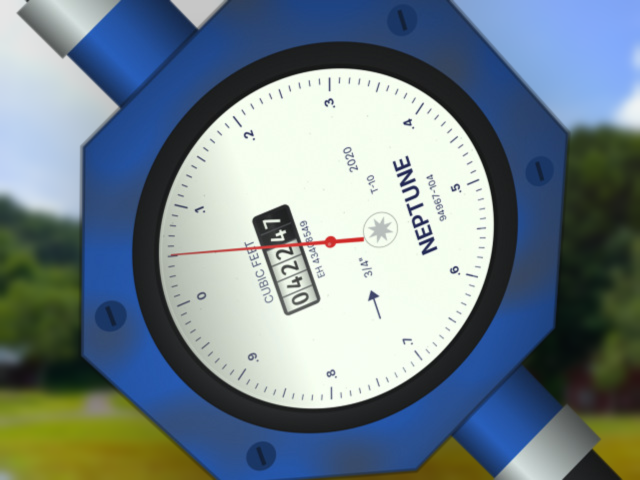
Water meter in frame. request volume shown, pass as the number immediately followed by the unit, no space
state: 42247.05ft³
